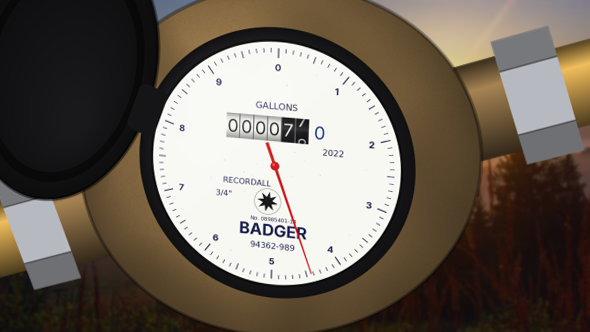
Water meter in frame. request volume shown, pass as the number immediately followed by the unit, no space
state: 774.4gal
